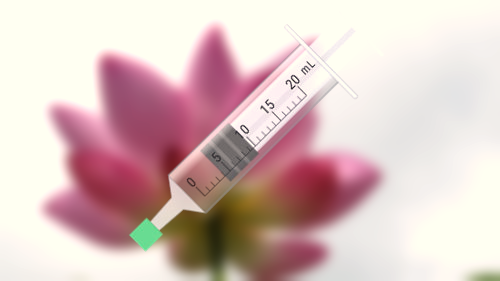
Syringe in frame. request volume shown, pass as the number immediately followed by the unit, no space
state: 4mL
